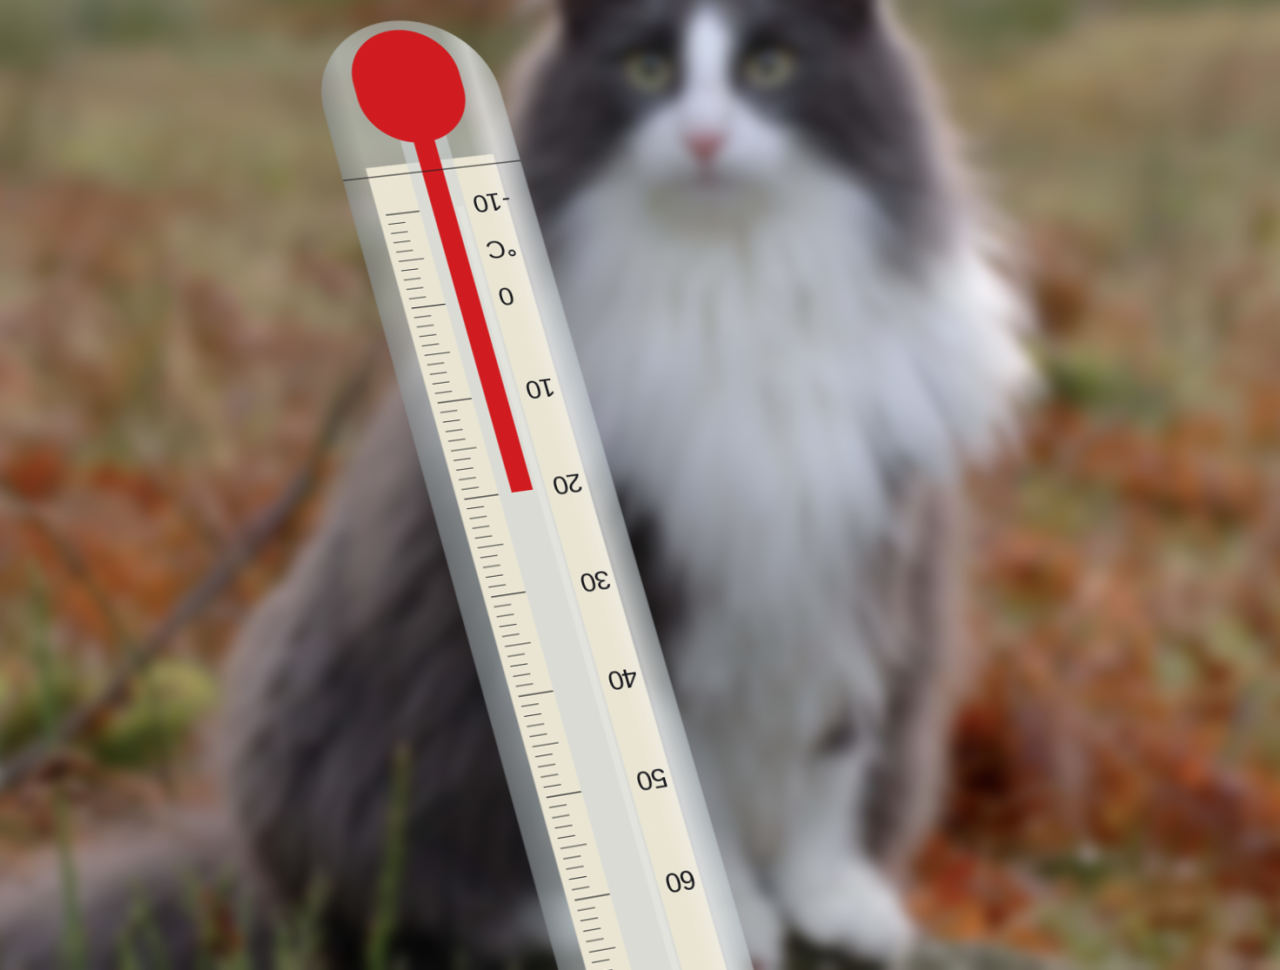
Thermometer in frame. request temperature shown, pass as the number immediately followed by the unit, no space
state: 20°C
